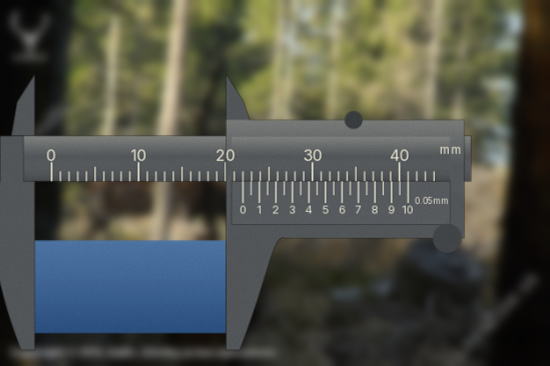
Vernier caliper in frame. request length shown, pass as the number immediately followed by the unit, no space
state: 22.0mm
